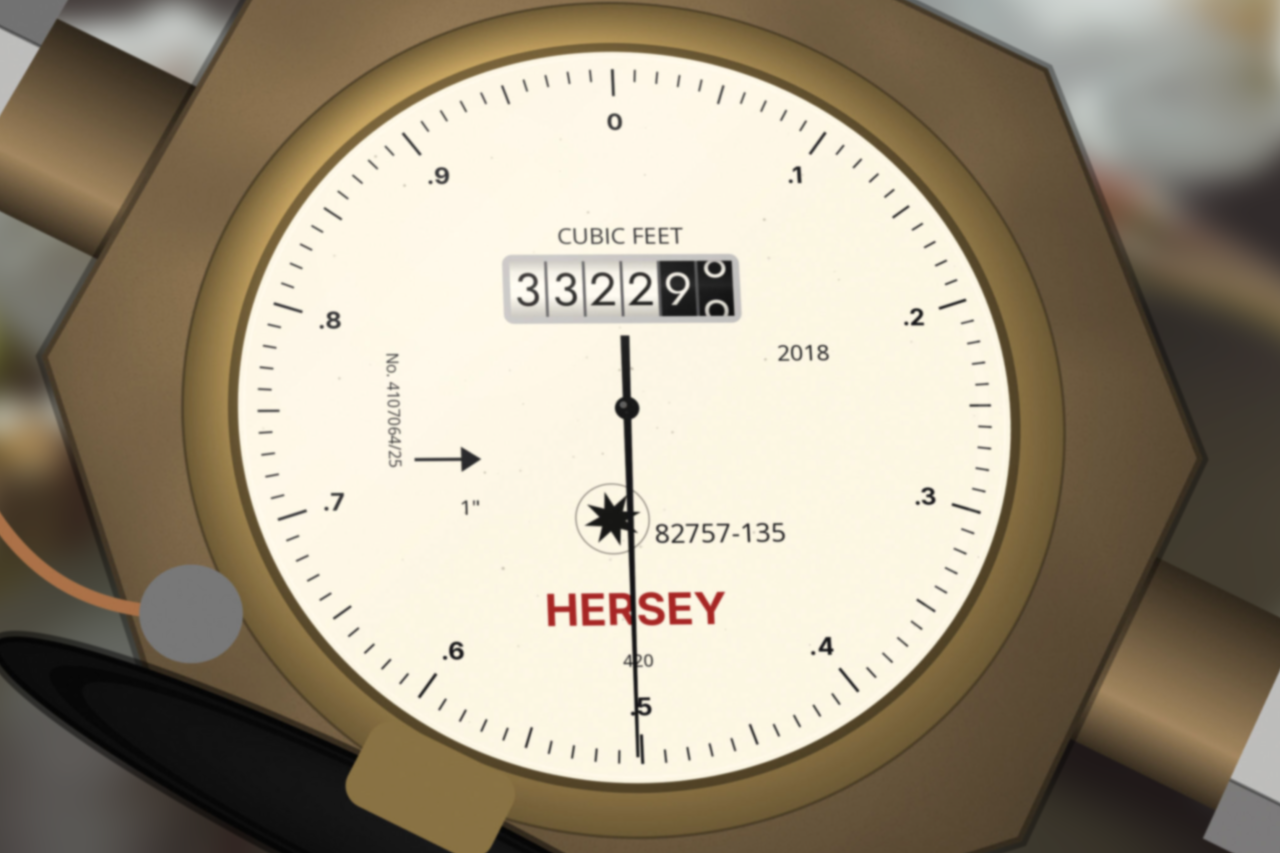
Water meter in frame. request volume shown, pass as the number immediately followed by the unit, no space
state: 332298.50ft³
